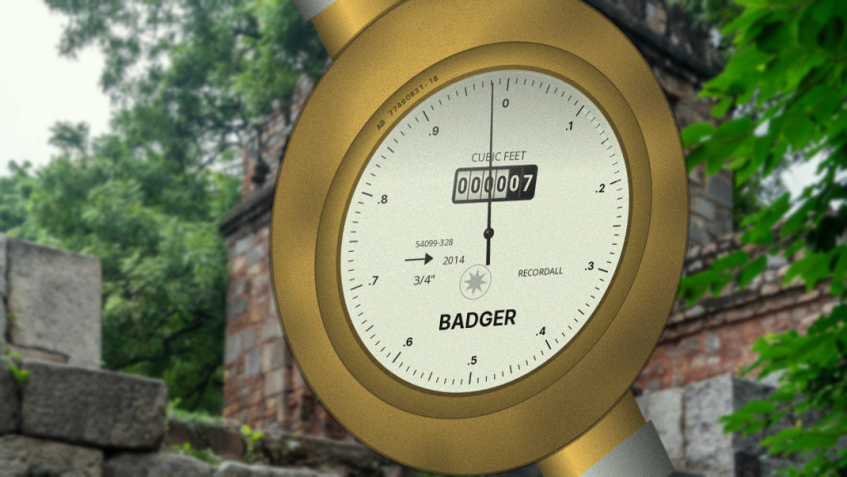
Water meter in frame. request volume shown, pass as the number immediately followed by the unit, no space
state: 6.98ft³
